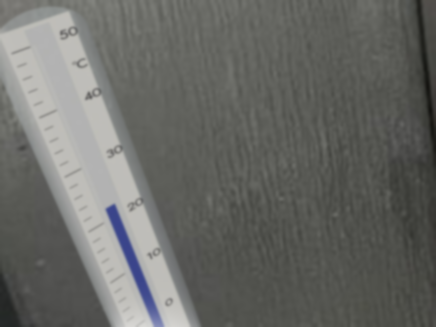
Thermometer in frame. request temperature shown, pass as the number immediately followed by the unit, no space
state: 22°C
